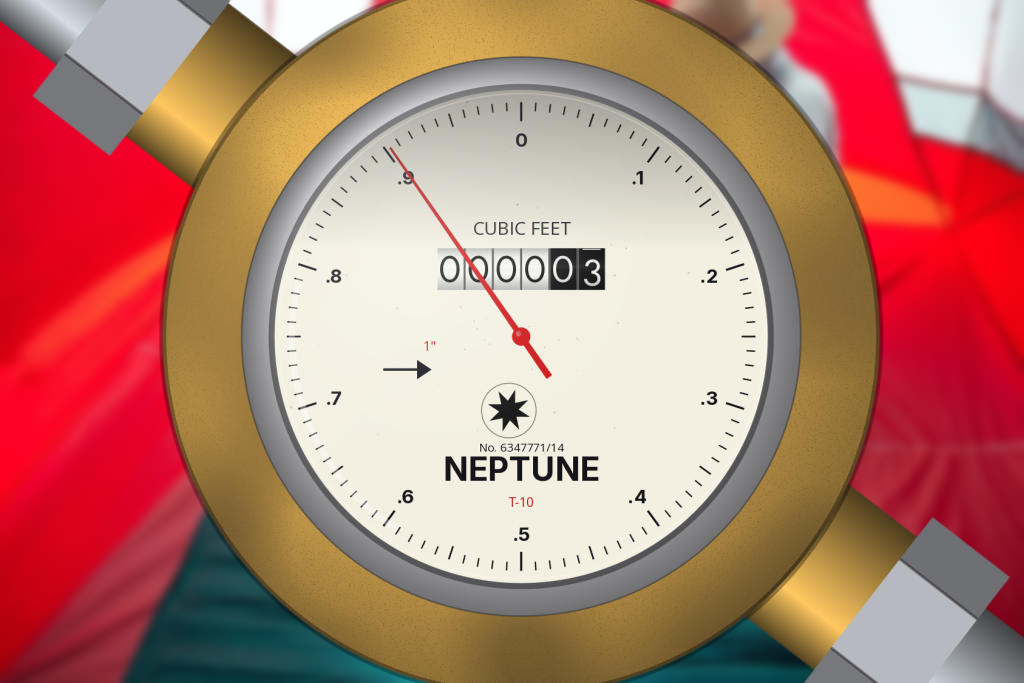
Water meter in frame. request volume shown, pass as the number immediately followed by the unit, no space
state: 2.90ft³
